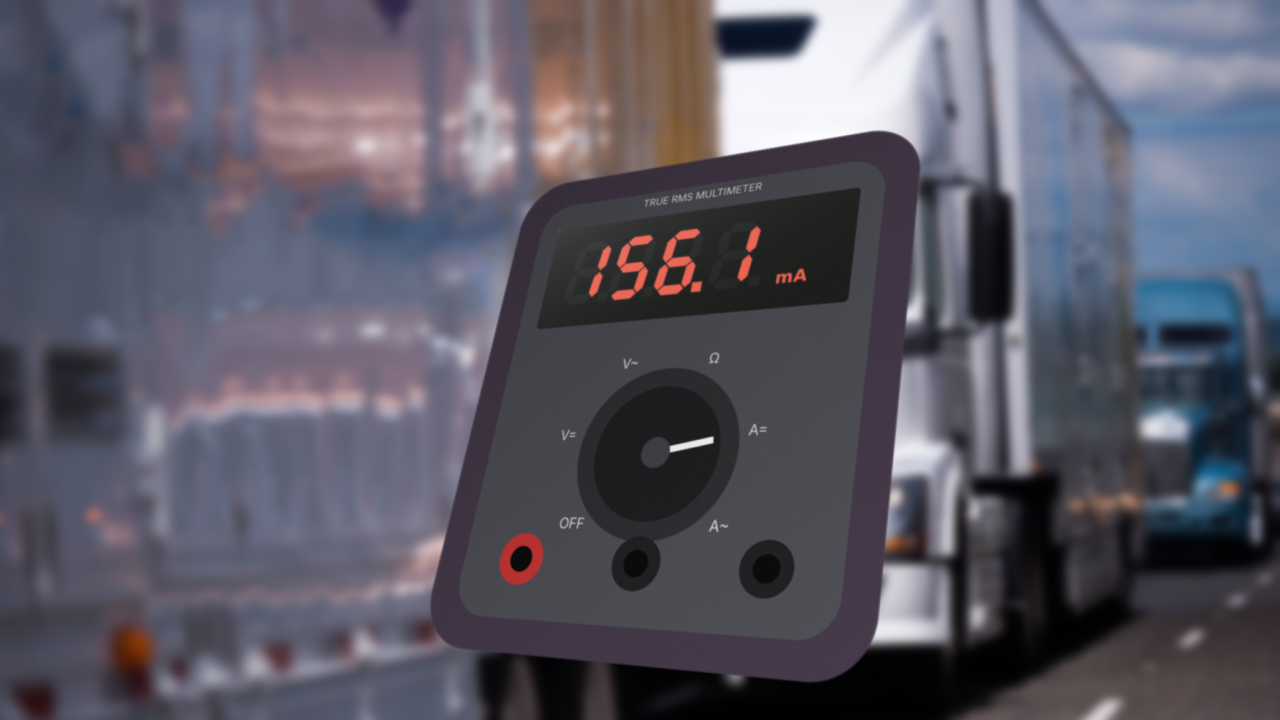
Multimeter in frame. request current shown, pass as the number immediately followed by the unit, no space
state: 156.1mA
